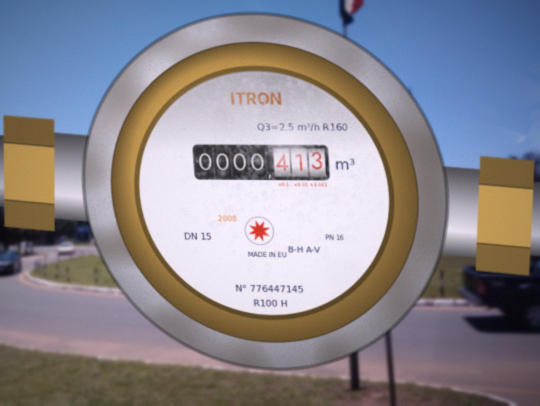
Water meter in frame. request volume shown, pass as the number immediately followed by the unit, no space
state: 0.413m³
